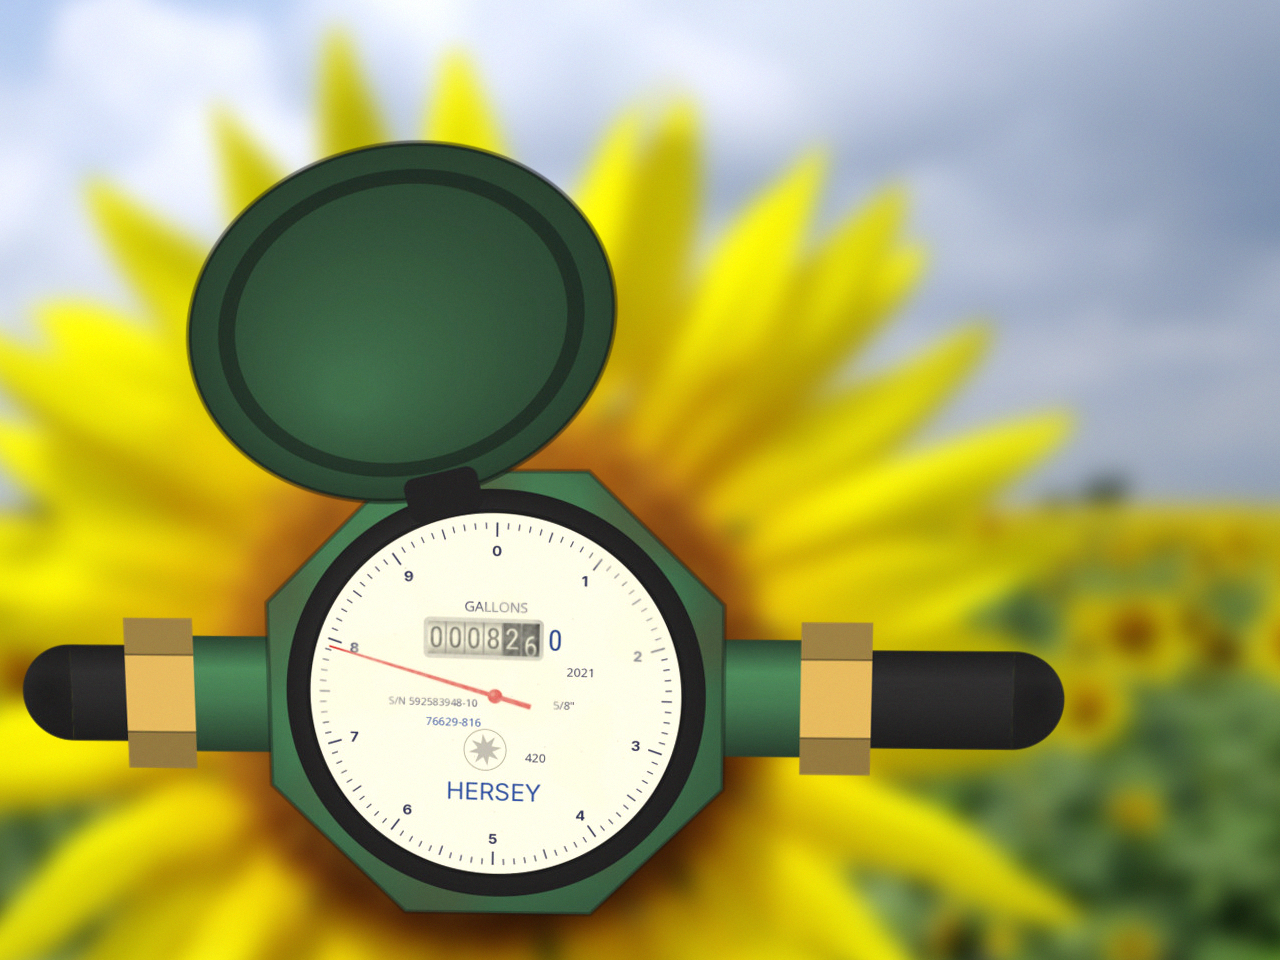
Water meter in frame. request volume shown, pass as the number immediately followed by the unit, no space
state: 8257.9gal
